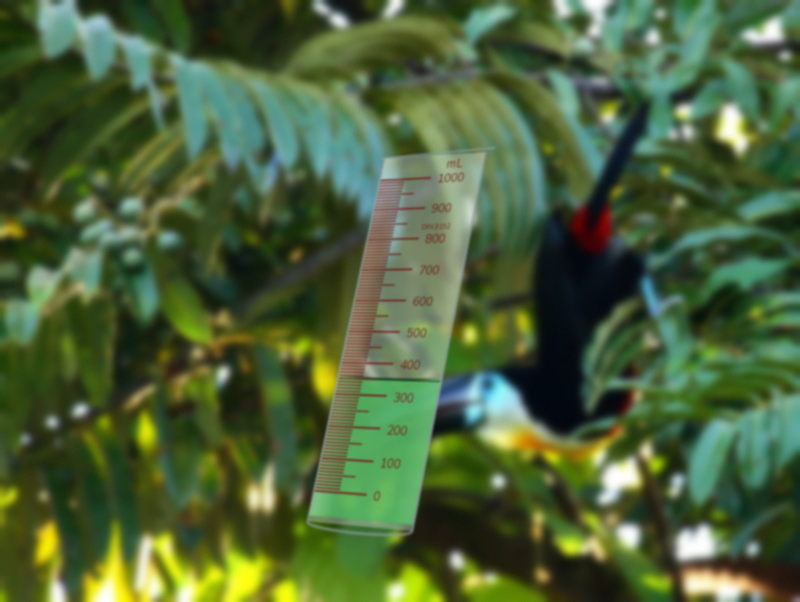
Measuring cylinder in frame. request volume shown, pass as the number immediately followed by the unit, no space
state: 350mL
